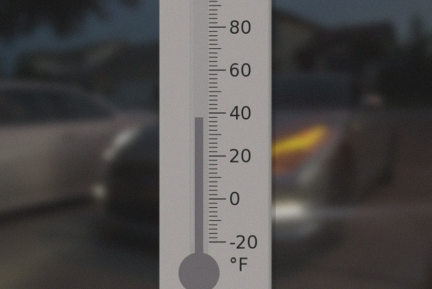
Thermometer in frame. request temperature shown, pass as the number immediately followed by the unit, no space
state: 38°F
